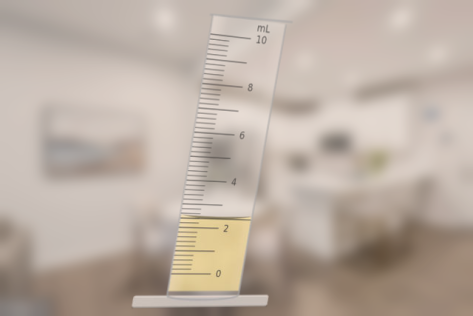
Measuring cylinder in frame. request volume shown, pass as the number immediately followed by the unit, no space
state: 2.4mL
